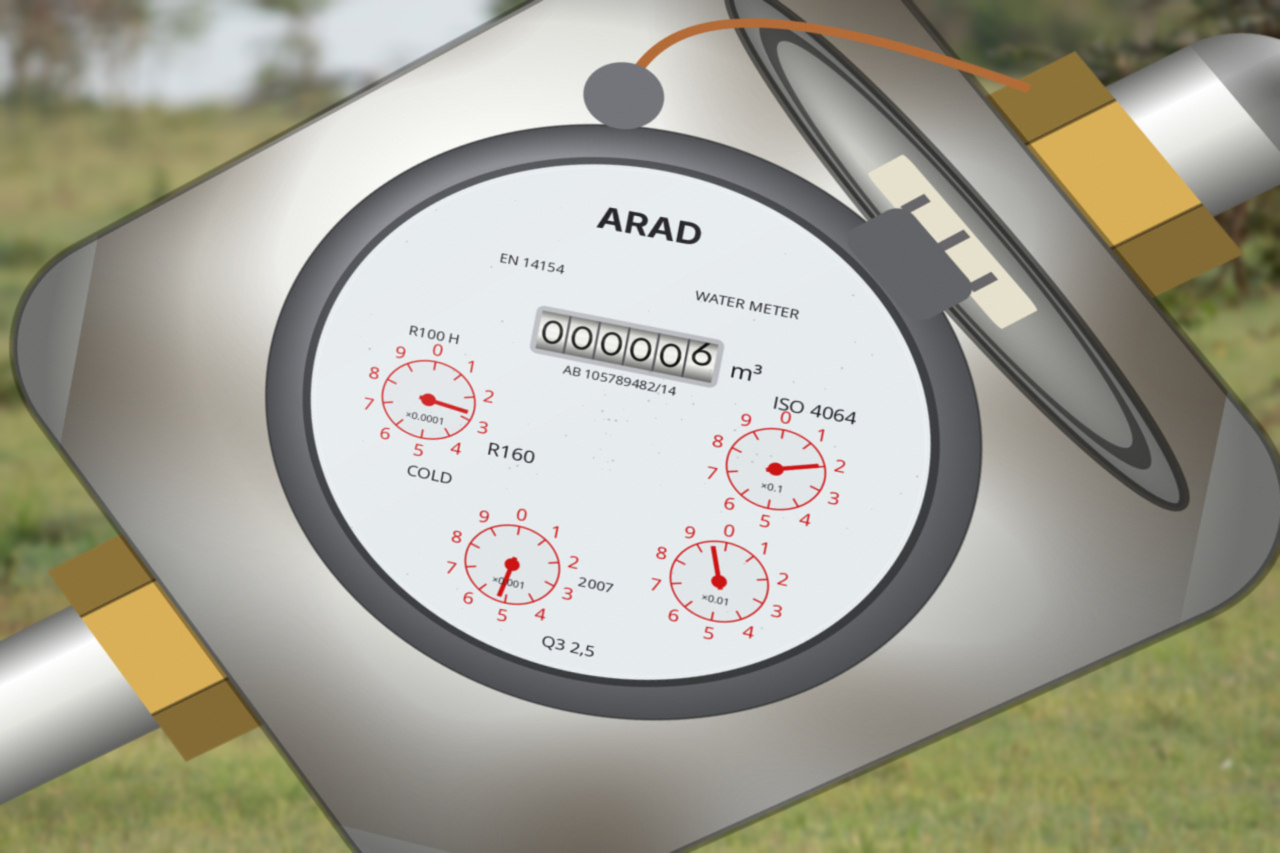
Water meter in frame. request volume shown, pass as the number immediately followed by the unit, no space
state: 6.1952m³
